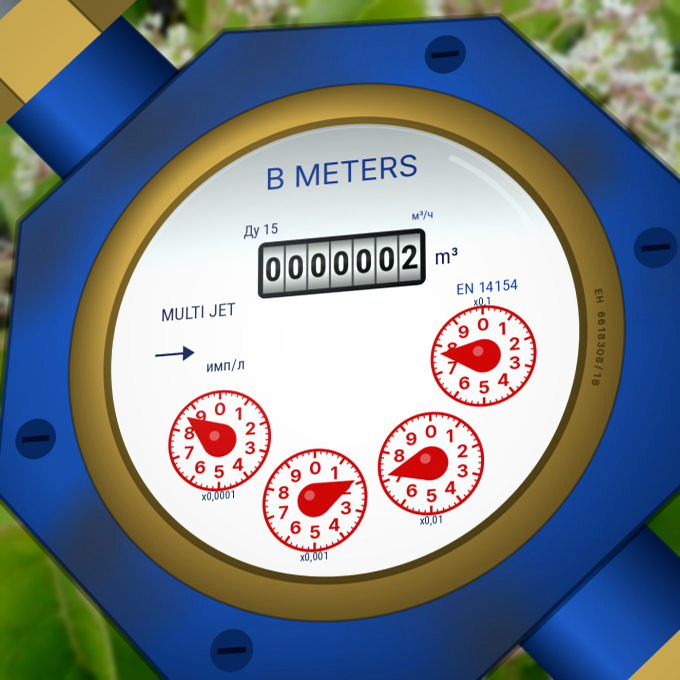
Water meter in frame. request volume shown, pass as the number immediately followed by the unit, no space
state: 2.7718m³
